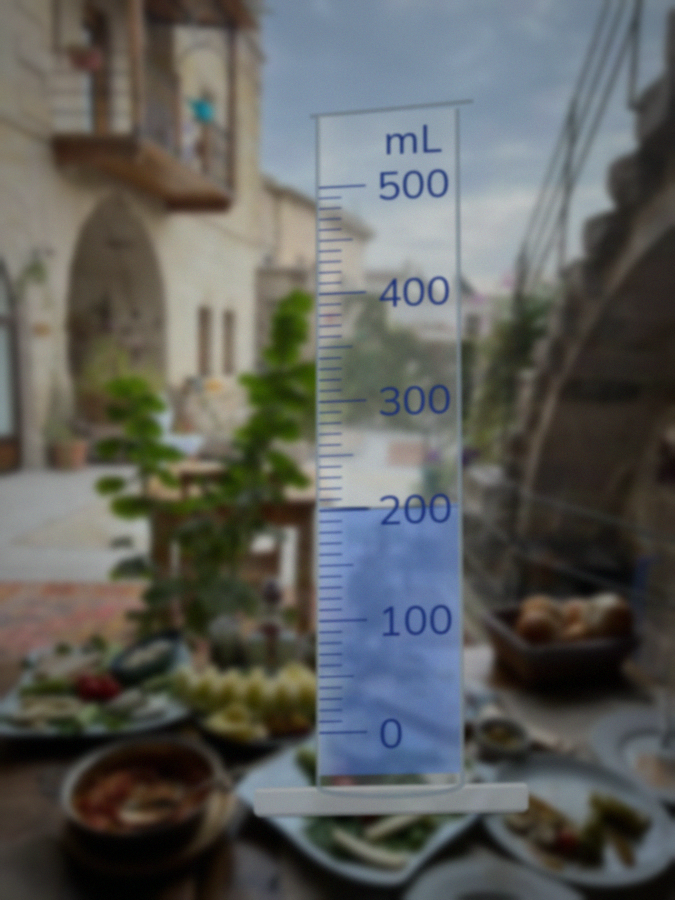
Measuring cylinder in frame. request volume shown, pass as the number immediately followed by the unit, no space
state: 200mL
